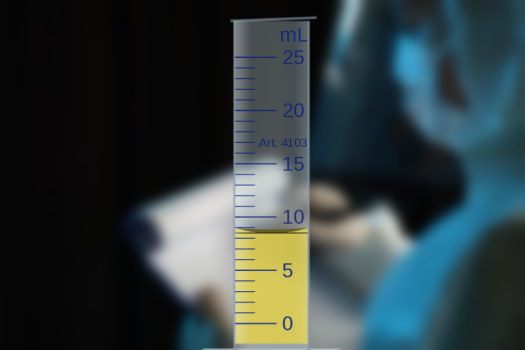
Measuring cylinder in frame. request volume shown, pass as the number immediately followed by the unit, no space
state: 8.5mL
